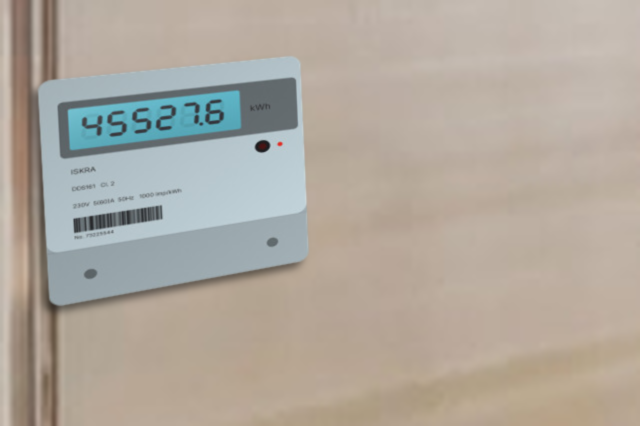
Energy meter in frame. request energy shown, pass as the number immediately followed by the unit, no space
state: 45527.6kWh
